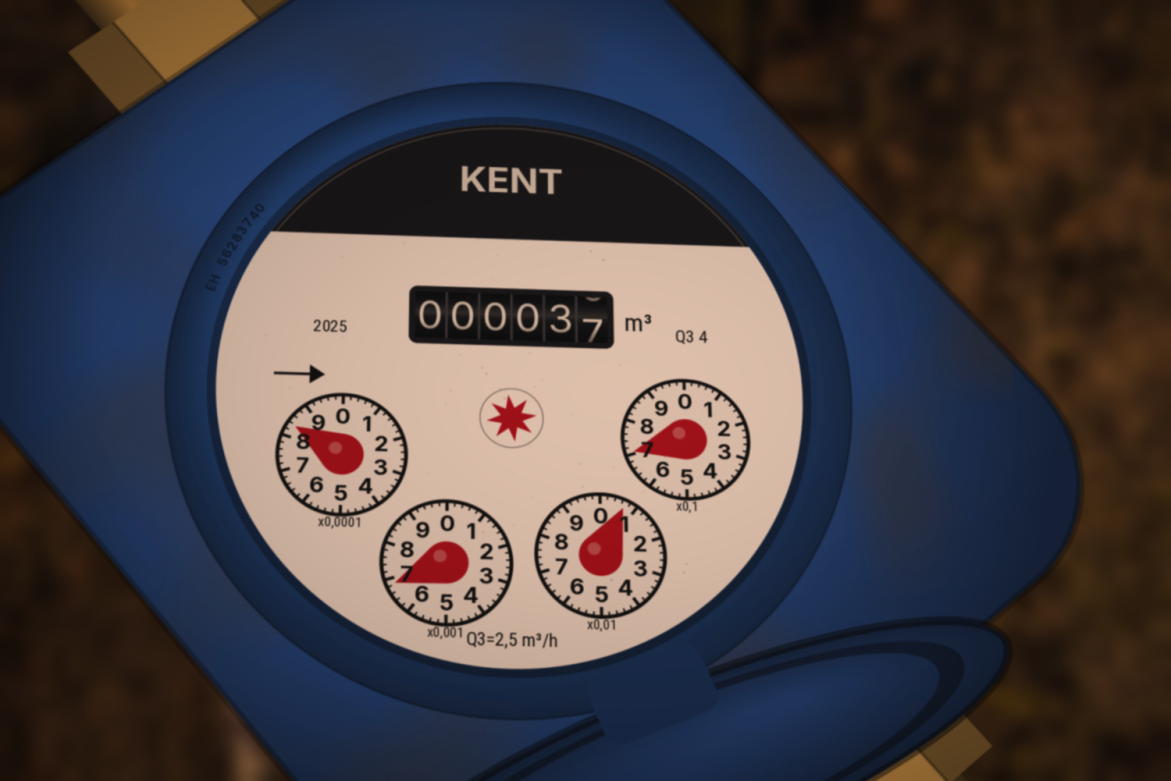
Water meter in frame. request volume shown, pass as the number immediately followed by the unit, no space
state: 36.7068m³
